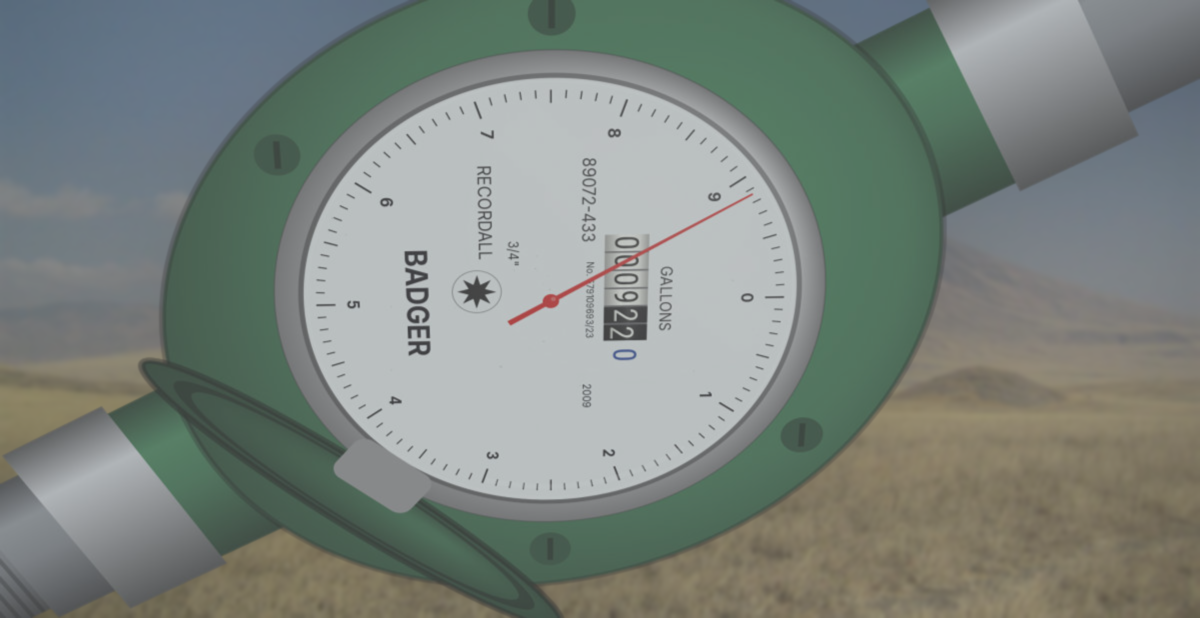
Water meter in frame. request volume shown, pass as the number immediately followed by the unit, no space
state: 9219.1gal
